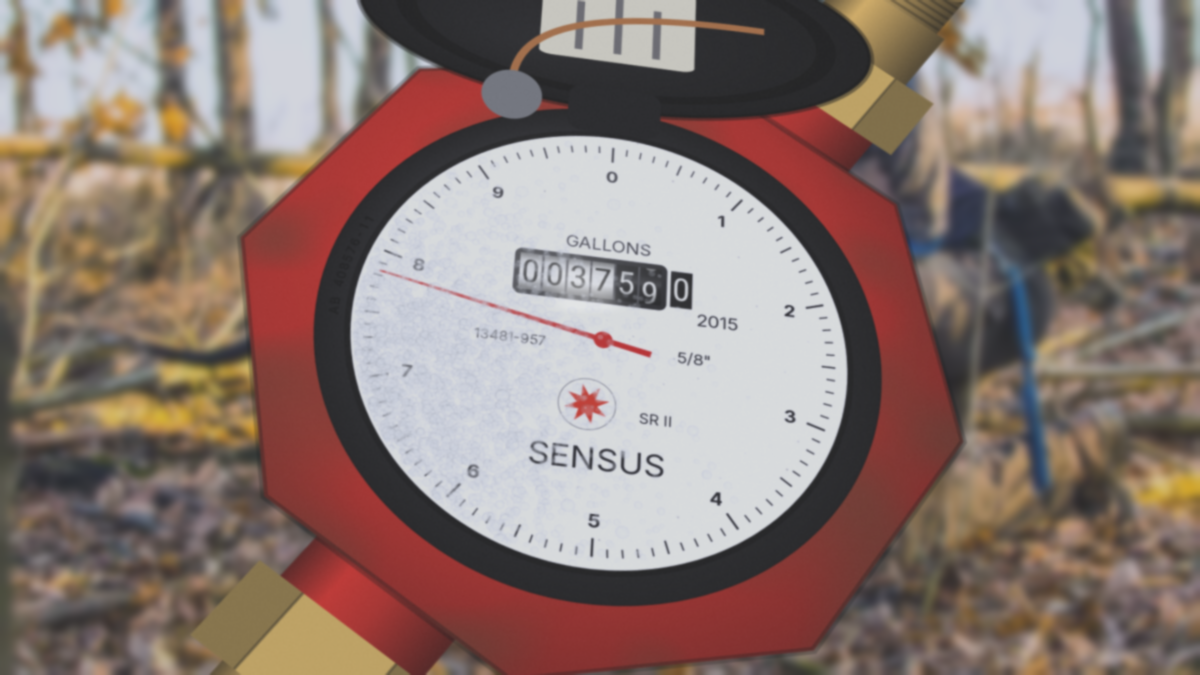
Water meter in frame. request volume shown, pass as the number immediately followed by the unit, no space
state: 37587.8gal
